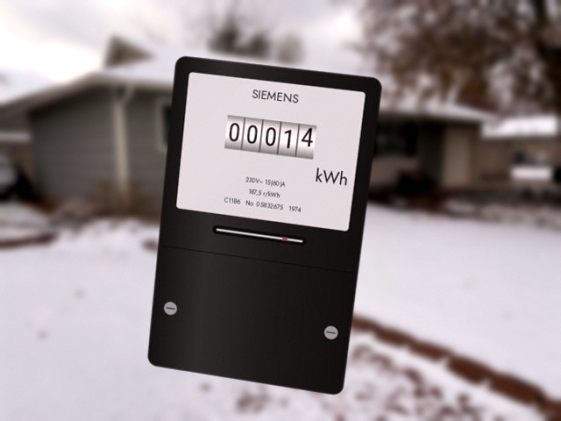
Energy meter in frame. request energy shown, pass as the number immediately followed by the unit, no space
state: 14kWh
